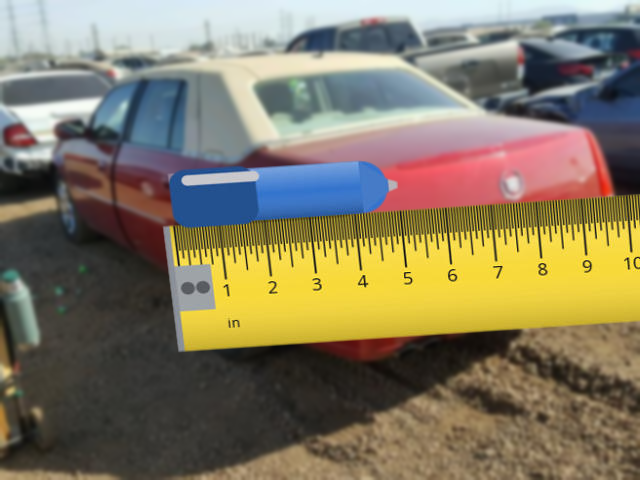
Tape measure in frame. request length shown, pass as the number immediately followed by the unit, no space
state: 5in
